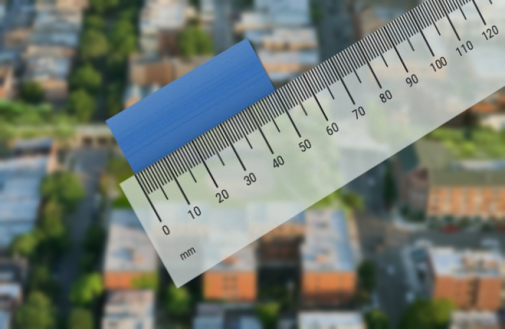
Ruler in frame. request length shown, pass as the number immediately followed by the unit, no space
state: 50mm
